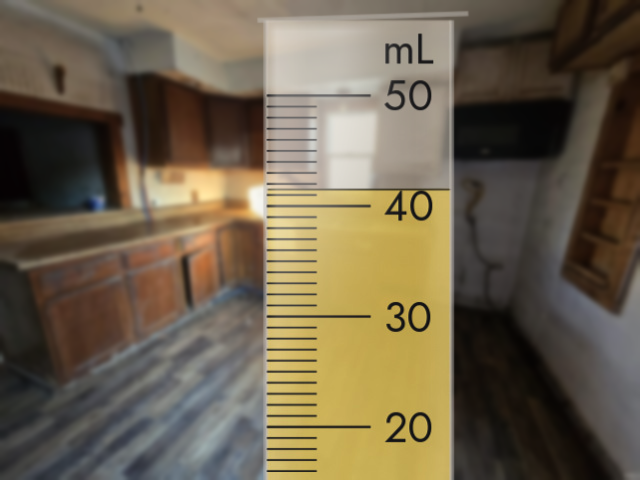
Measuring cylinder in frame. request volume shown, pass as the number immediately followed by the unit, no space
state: 41.5mL
